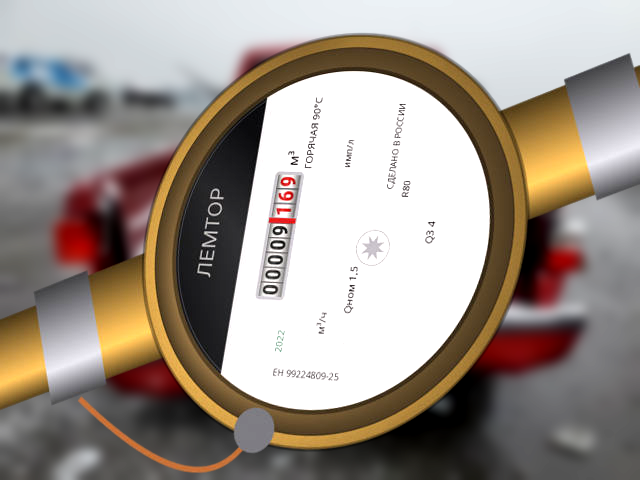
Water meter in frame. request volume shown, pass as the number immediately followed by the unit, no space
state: 9.169m³
